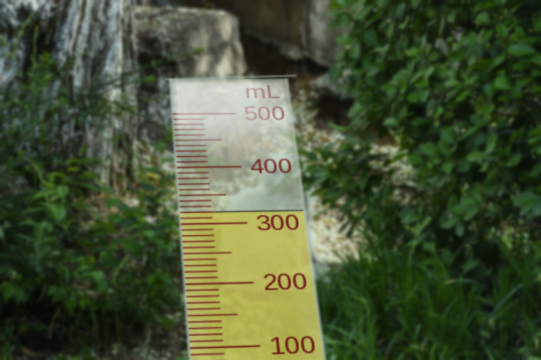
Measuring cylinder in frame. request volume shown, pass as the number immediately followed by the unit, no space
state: 320mL
